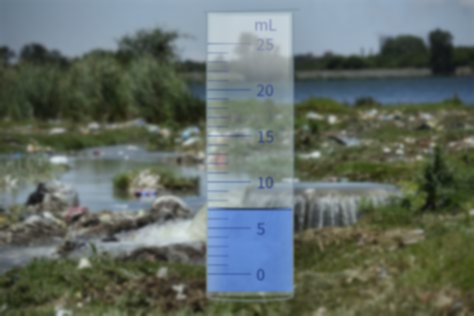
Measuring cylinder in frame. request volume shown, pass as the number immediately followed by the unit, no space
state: 7mL
